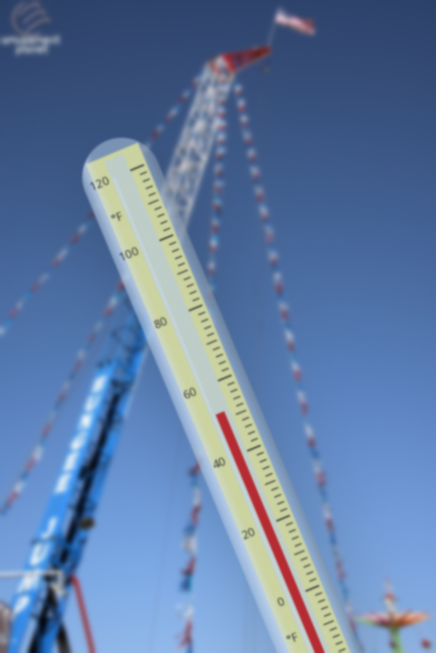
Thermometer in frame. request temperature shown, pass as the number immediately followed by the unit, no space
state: 52°F
